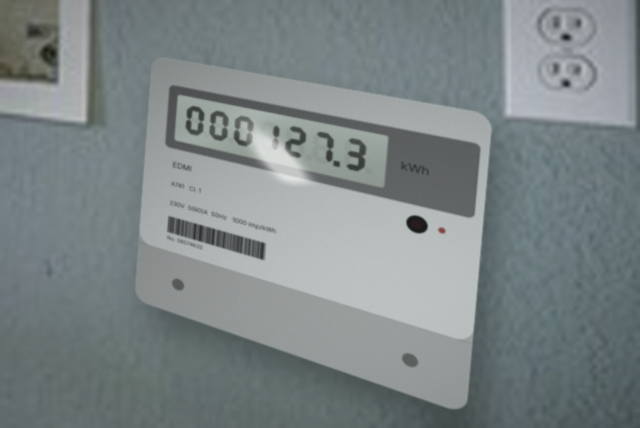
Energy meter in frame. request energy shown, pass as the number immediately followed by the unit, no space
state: 127.3kWh
